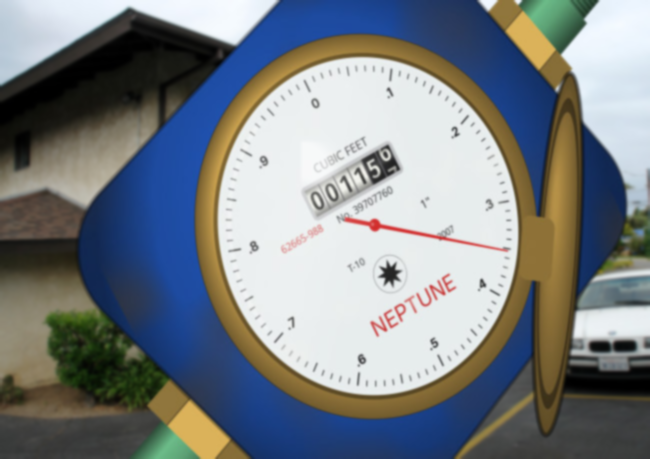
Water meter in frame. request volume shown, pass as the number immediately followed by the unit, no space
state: 1156.35ft³
